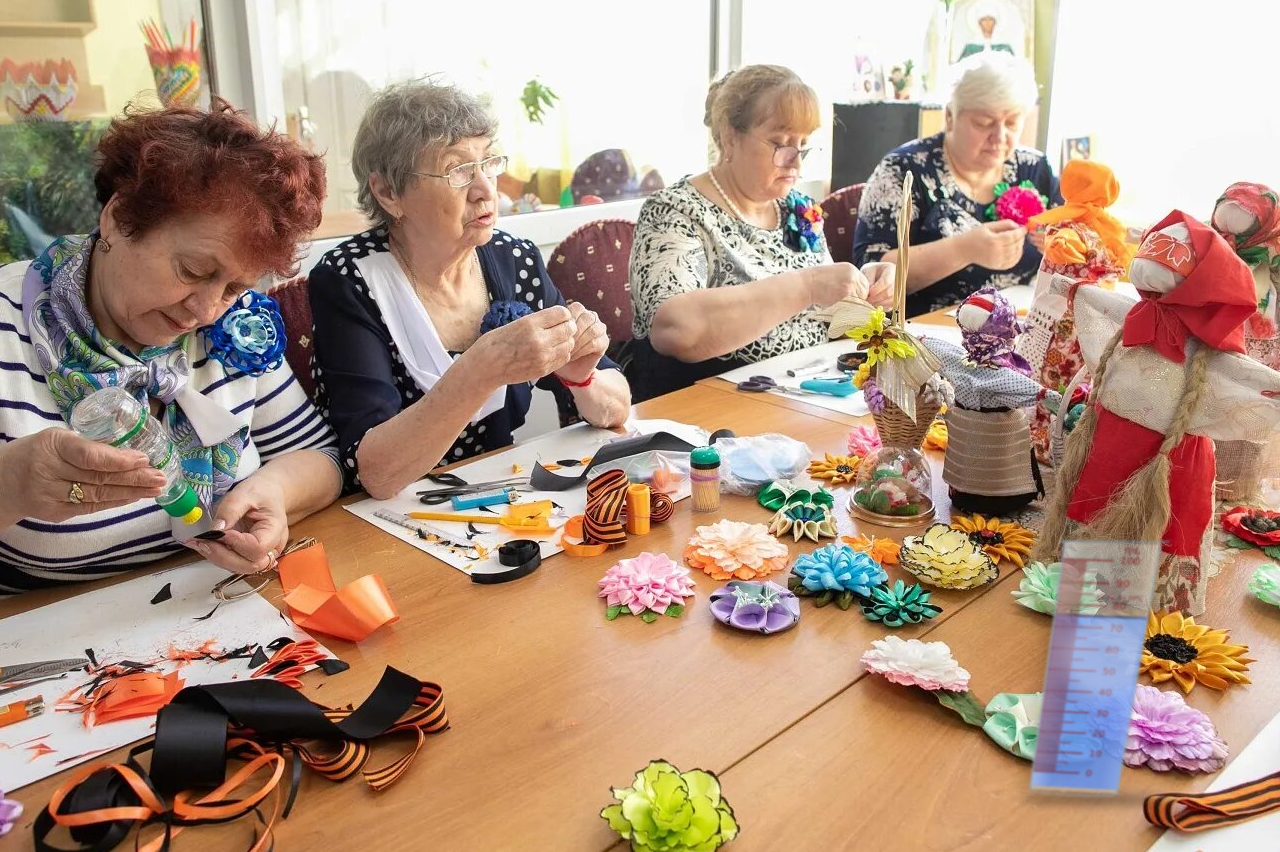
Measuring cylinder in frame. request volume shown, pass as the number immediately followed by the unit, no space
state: 75mL
